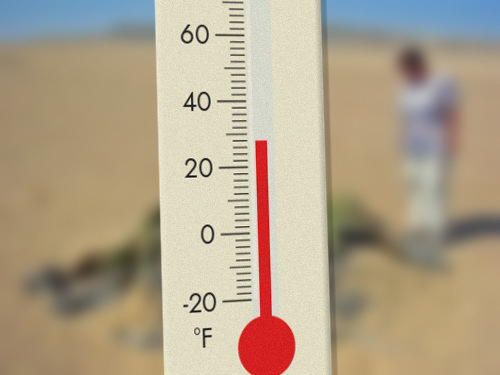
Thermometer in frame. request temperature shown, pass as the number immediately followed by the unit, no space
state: 28°F
